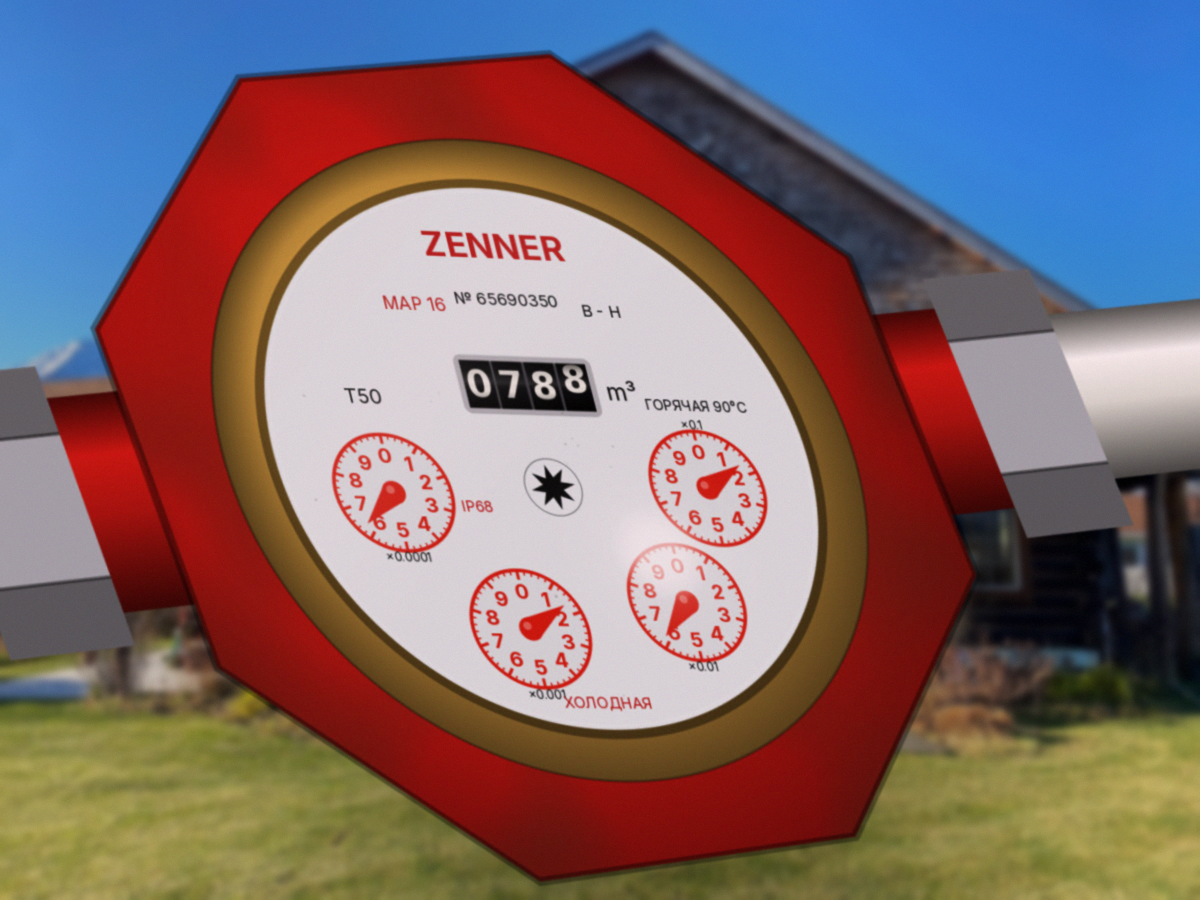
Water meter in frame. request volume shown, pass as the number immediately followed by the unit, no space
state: 788.1616m³
